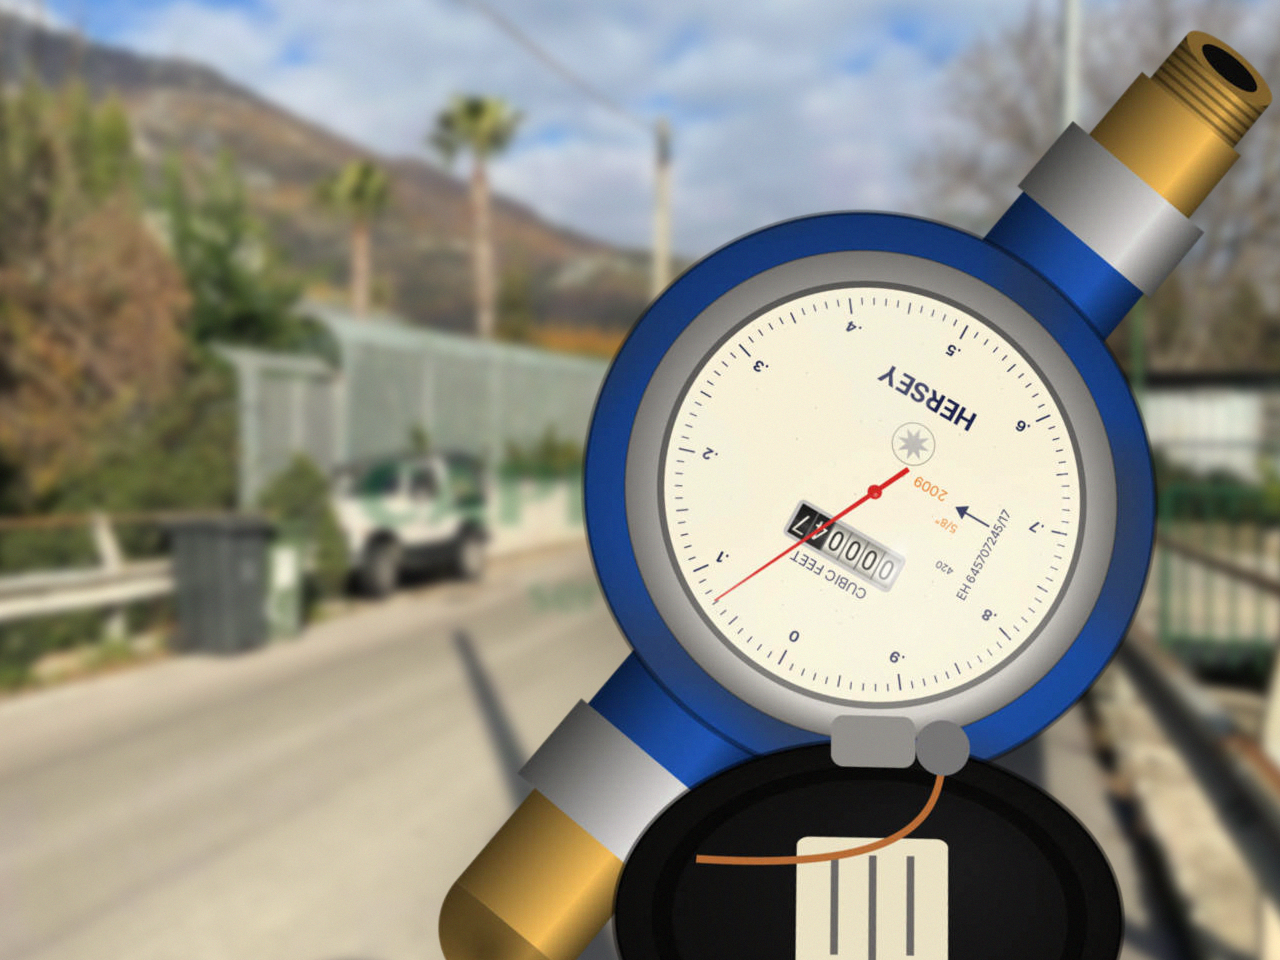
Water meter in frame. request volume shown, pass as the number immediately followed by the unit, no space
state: 47.07ft³
